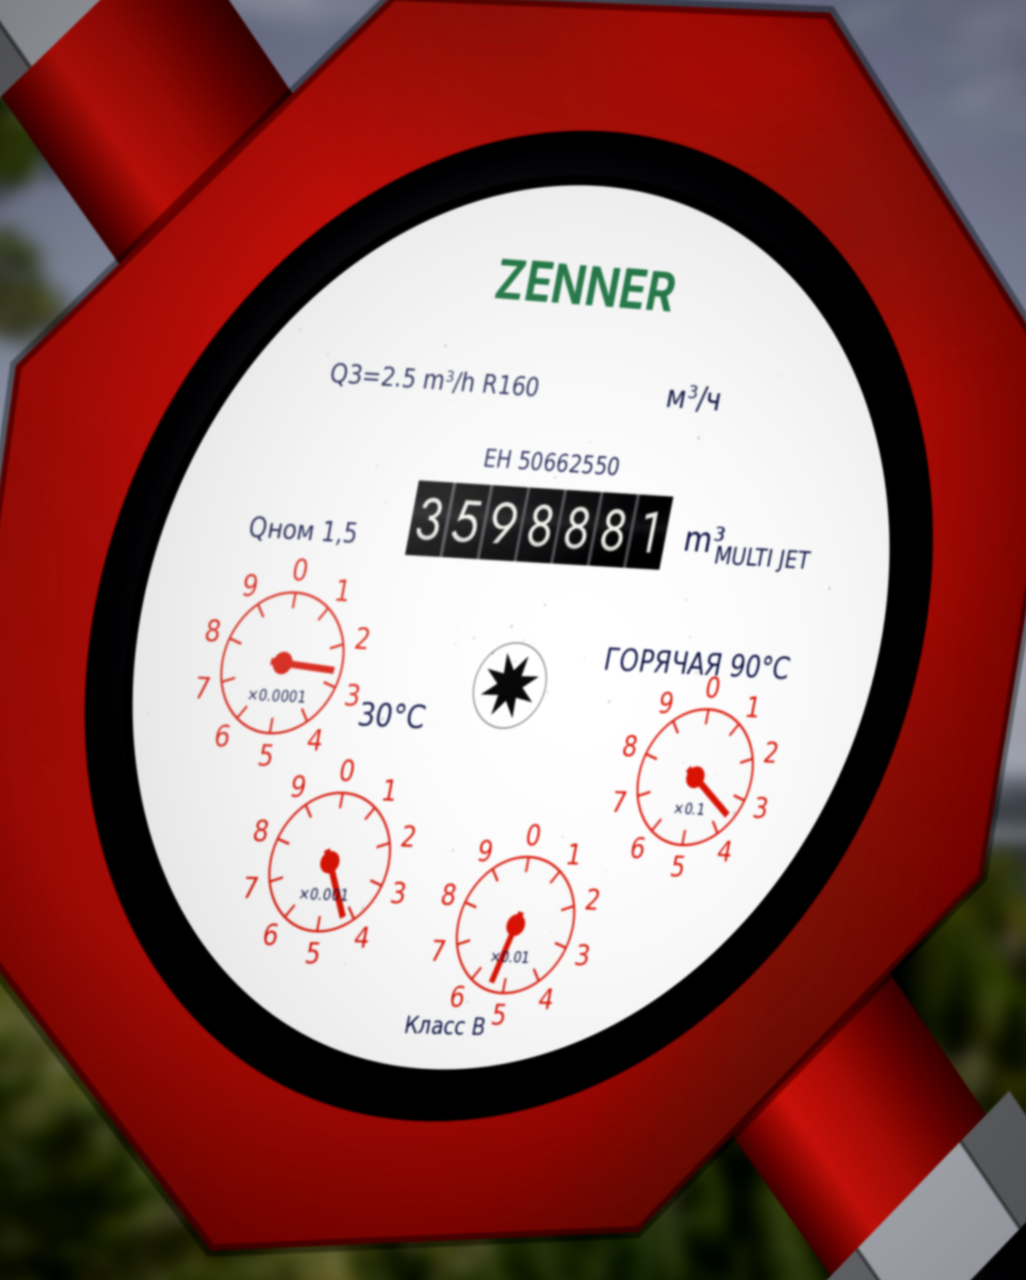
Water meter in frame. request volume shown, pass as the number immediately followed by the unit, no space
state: 3598881.3542m³
